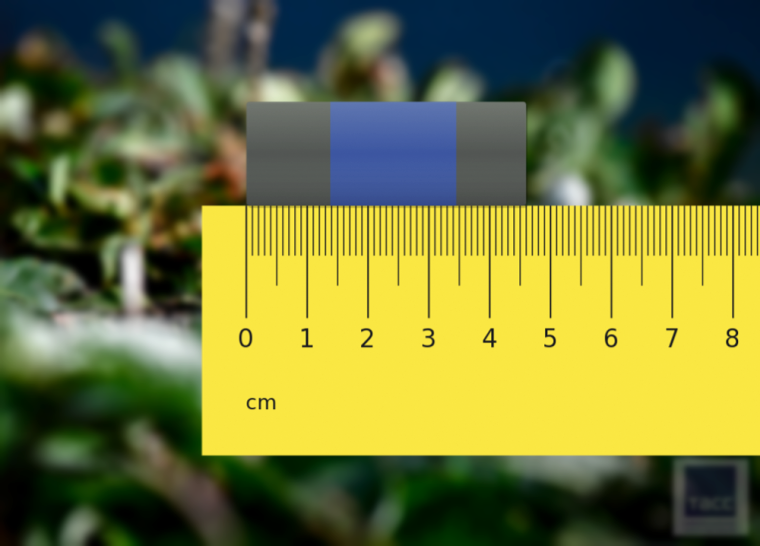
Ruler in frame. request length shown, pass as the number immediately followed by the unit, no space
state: 4.6cm
